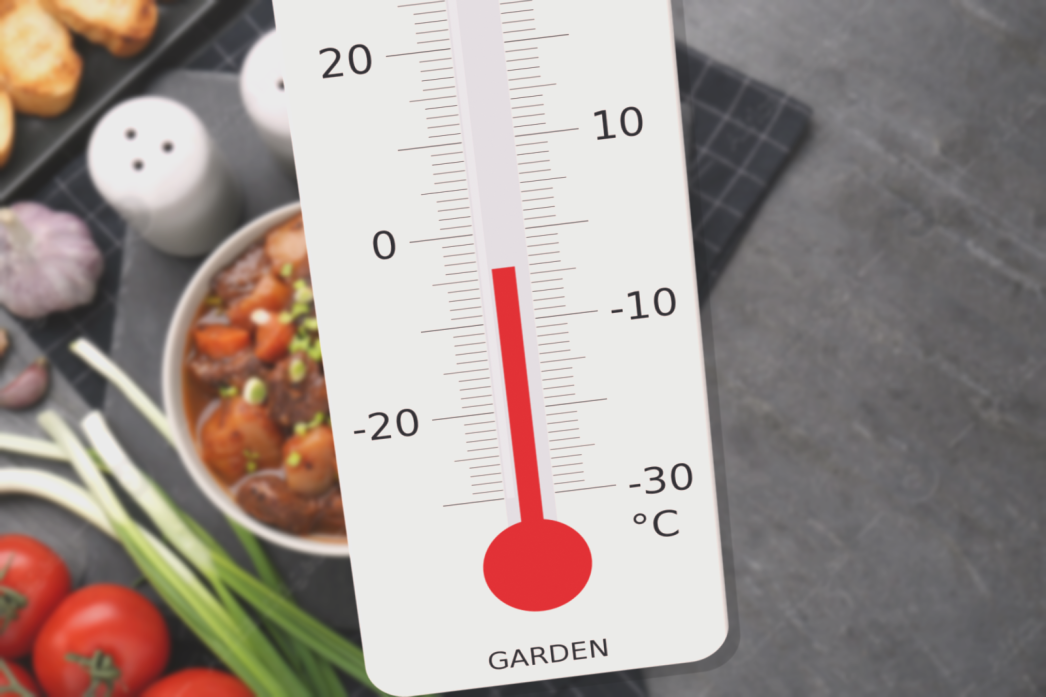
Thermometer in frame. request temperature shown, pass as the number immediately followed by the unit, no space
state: -4°C
